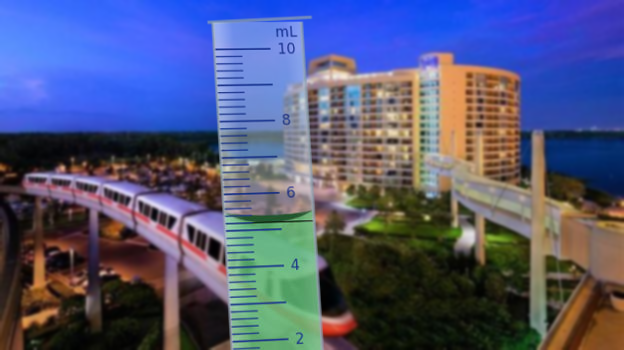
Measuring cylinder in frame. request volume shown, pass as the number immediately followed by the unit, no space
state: 5.2mL
